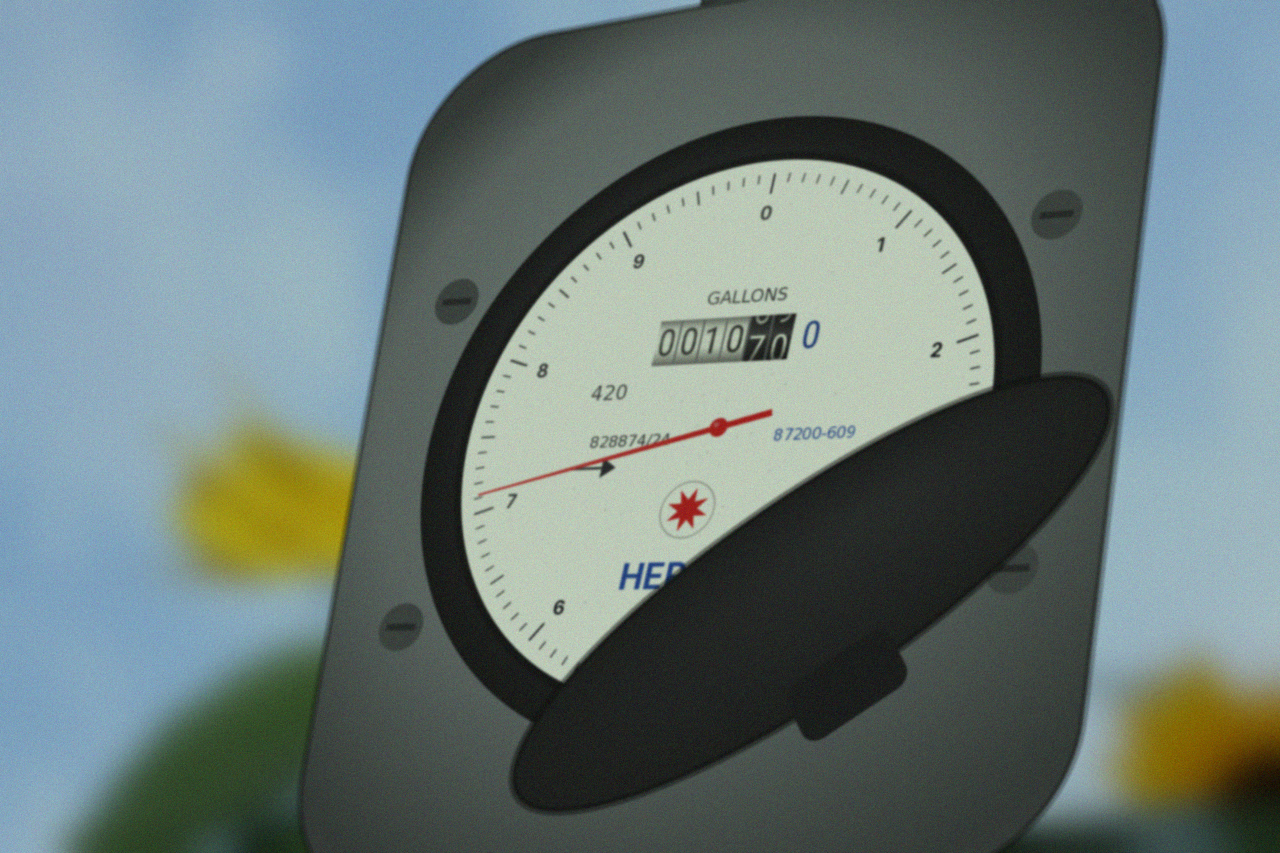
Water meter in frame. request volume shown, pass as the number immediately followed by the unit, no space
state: 10697.1gal
